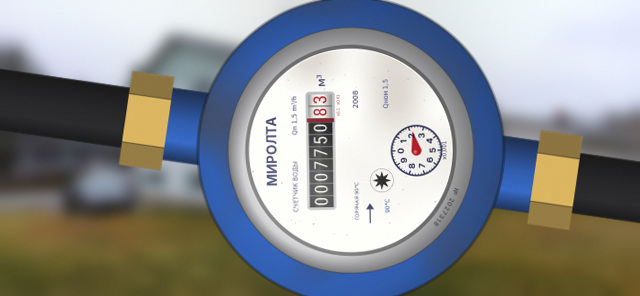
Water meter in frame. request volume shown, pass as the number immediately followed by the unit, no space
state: 7750.832m³
